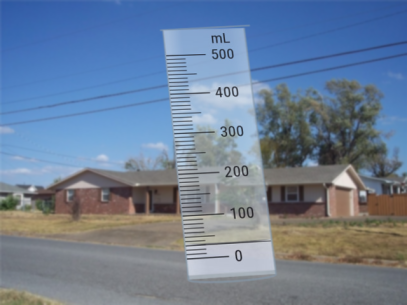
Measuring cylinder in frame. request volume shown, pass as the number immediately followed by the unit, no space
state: 30mL
